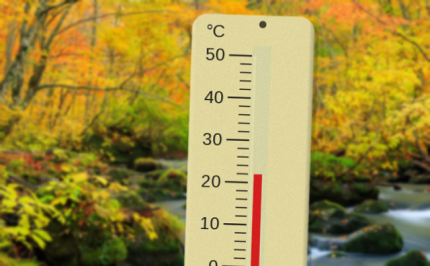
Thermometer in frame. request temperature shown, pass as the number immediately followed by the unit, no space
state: 22°C
